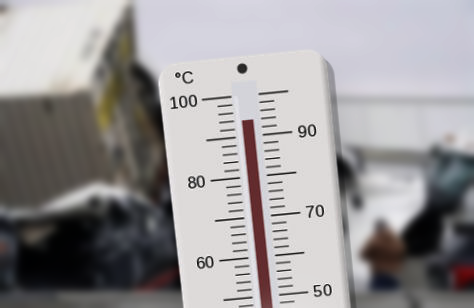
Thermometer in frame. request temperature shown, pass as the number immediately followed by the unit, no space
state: 94°C
